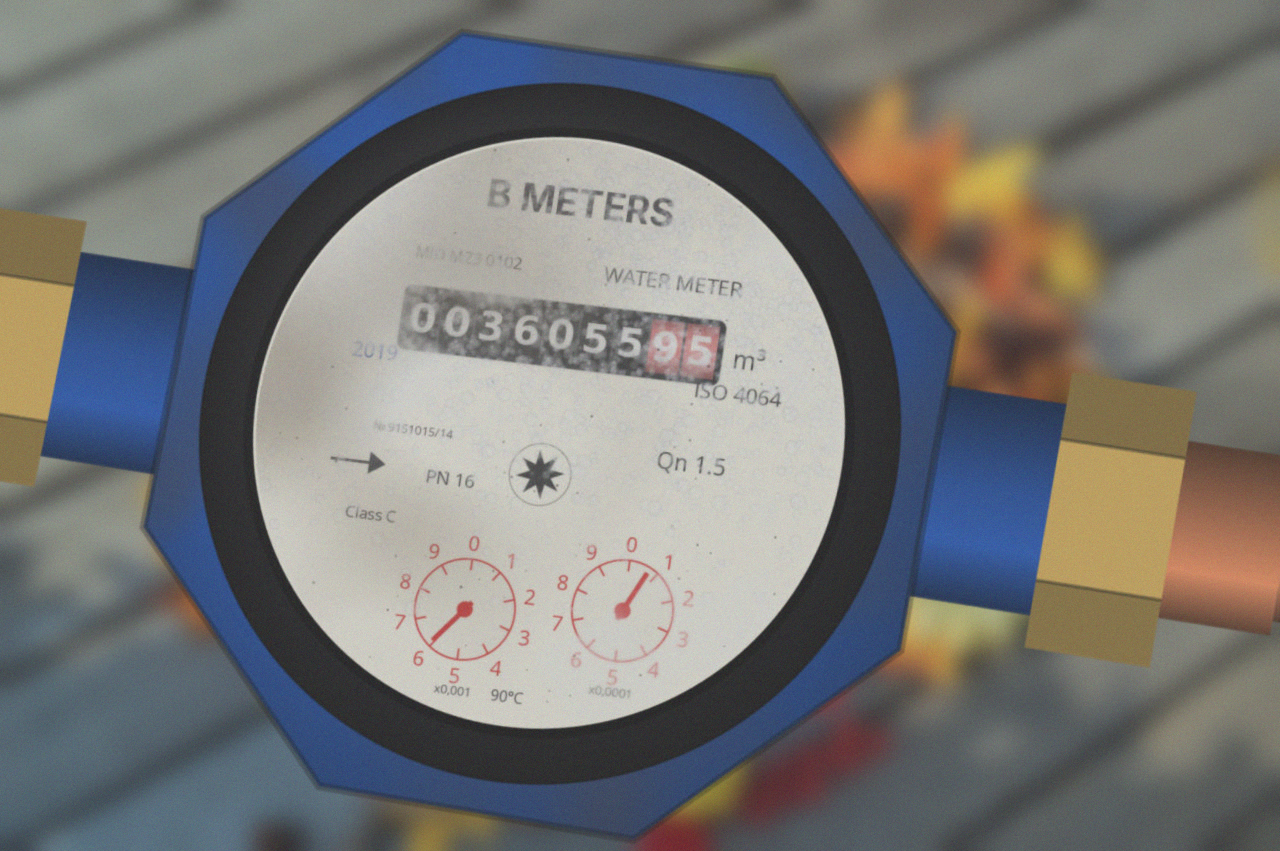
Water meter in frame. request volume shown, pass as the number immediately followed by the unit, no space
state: 36055.9560m³
